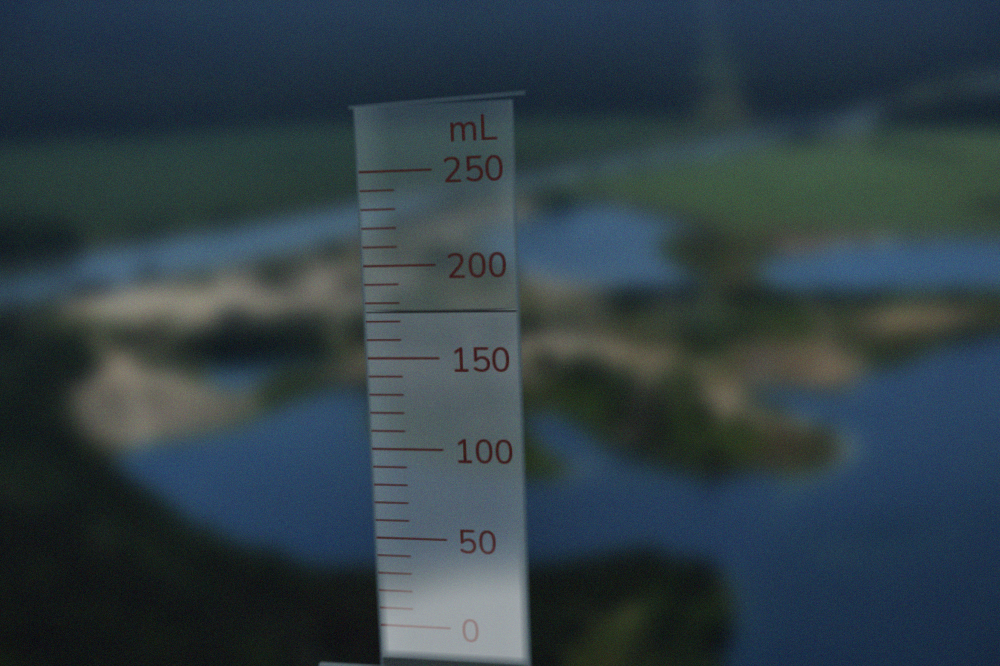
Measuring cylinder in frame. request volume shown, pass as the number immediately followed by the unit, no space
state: 175mL
